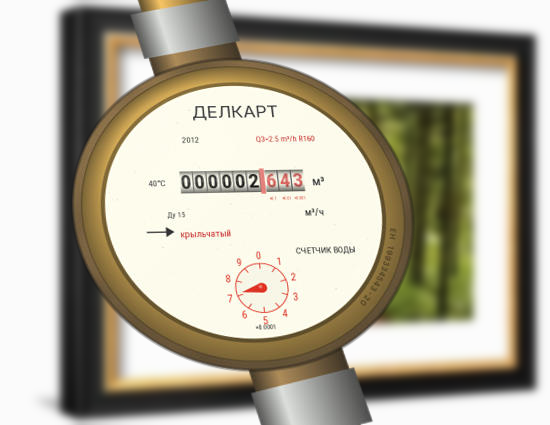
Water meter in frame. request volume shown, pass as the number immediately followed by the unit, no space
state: 2.6437m³
